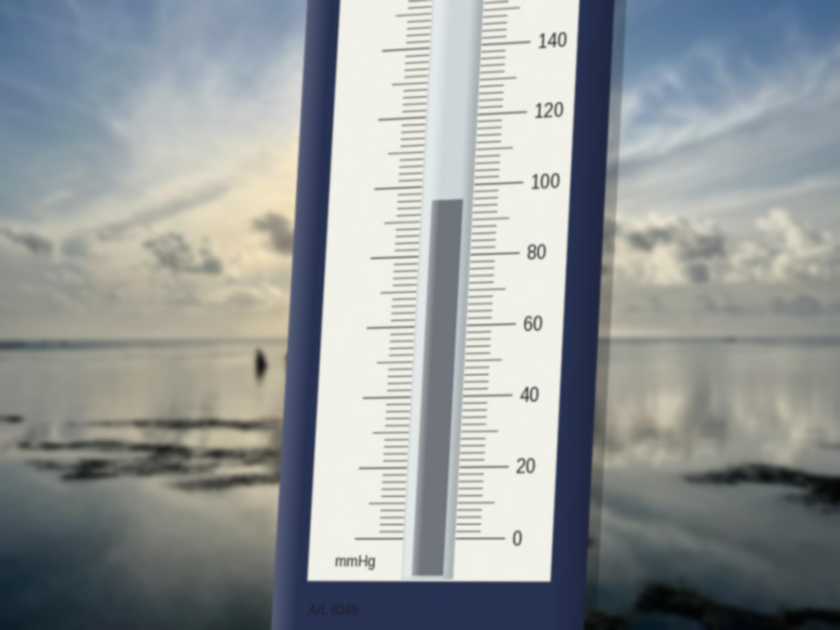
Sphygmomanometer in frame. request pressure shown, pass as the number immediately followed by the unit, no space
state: 96mmHg
